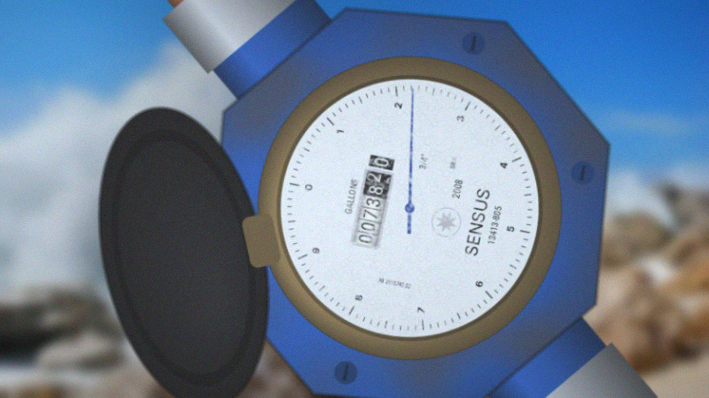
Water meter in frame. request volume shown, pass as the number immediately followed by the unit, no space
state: 73822.2gal
